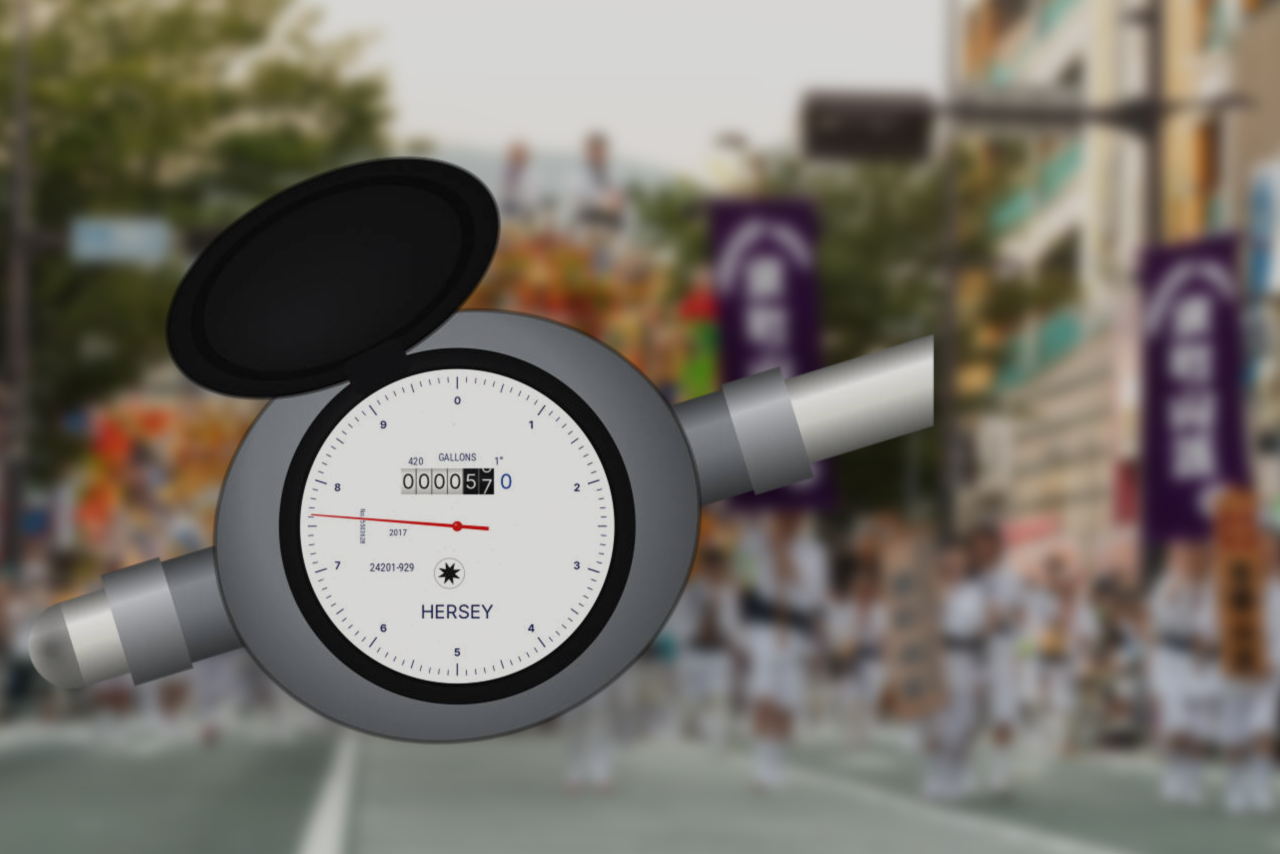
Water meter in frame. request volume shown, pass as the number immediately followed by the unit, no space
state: 567.6gal
